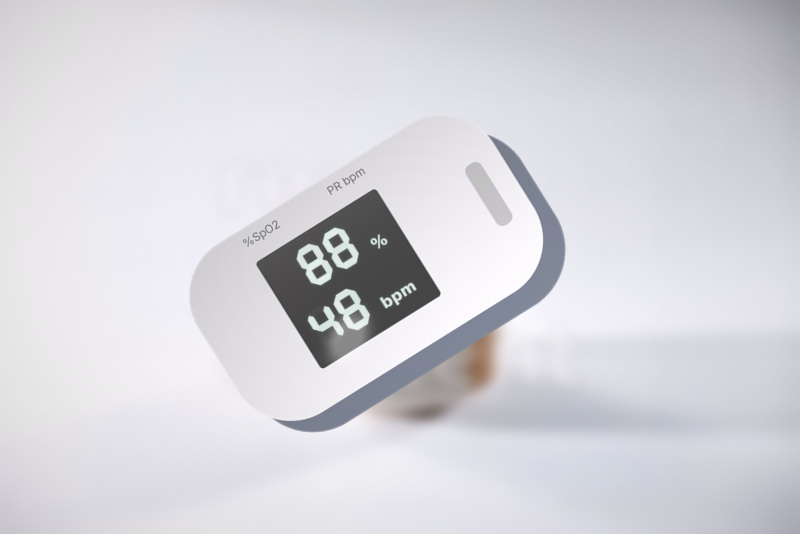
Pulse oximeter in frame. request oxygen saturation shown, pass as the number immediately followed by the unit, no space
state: 88%
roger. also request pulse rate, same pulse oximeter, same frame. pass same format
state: 48bpm
